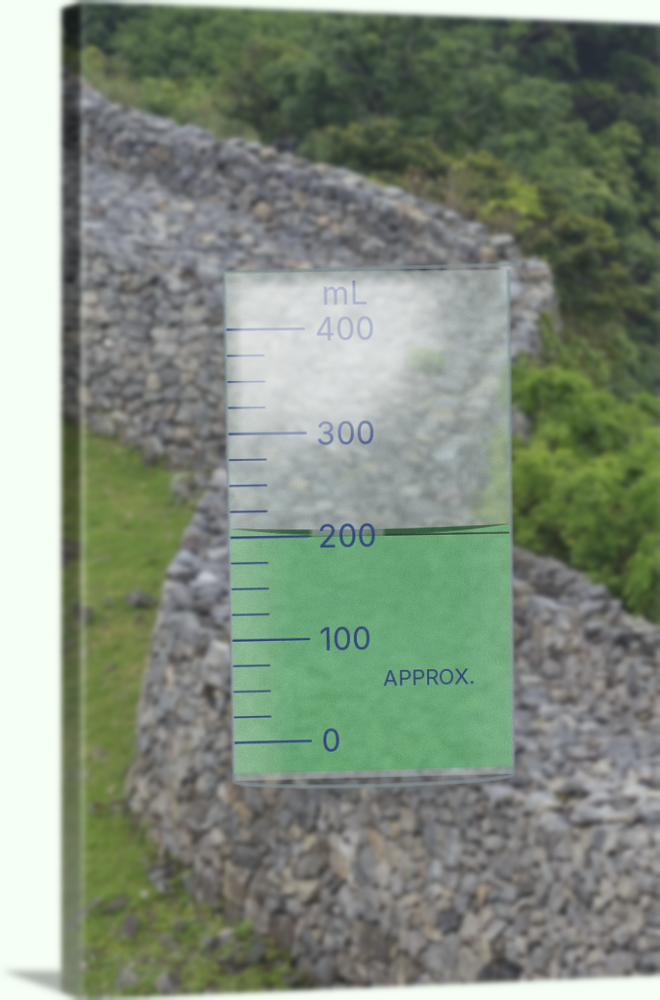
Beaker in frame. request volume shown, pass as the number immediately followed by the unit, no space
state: 200mL
